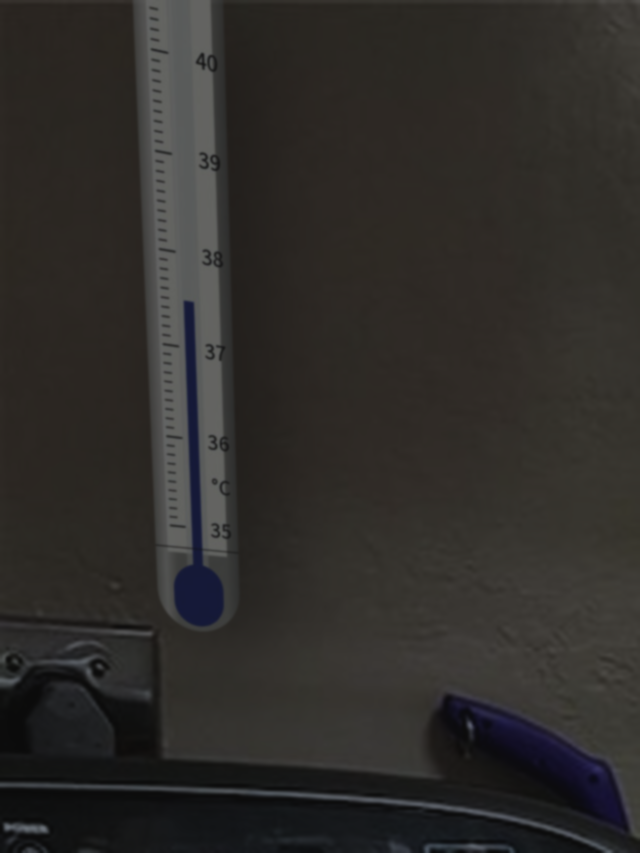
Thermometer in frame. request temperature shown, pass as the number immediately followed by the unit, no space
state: 37.5°C
